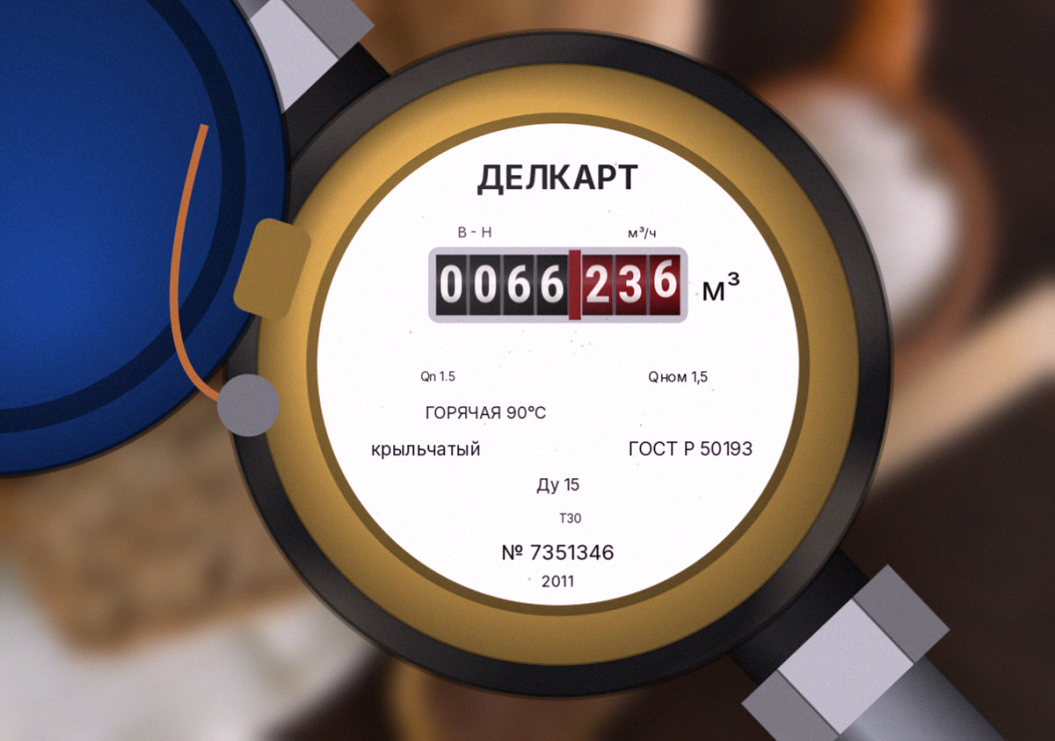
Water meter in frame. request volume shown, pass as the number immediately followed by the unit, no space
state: 66.236m³
